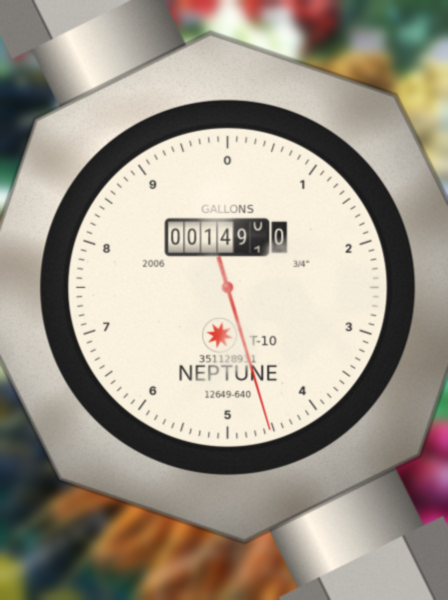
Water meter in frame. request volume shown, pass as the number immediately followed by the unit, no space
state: 14904.5gal
